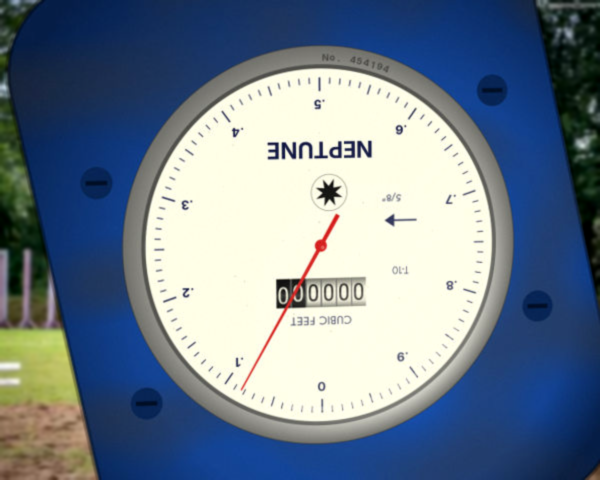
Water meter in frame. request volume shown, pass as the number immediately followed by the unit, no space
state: 0.08ft³
